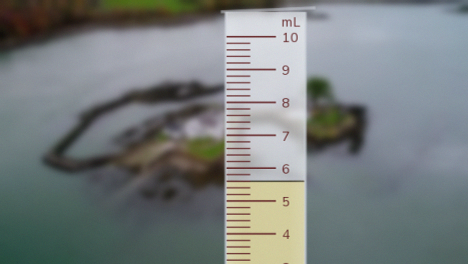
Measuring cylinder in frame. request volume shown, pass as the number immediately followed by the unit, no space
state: 5.6mL
